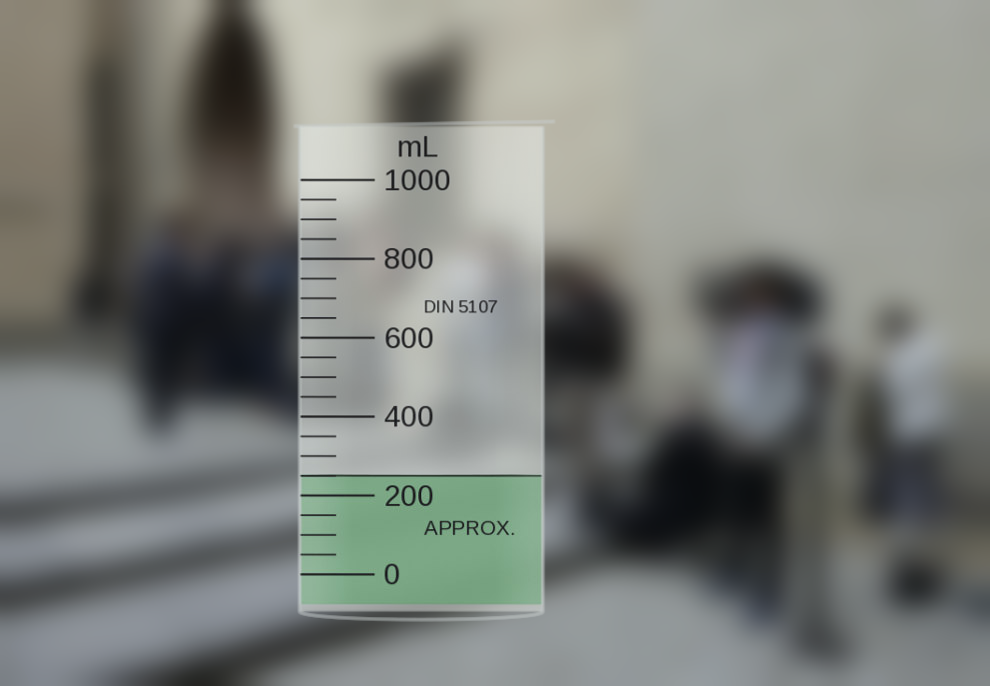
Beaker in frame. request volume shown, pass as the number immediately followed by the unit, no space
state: 250mL
